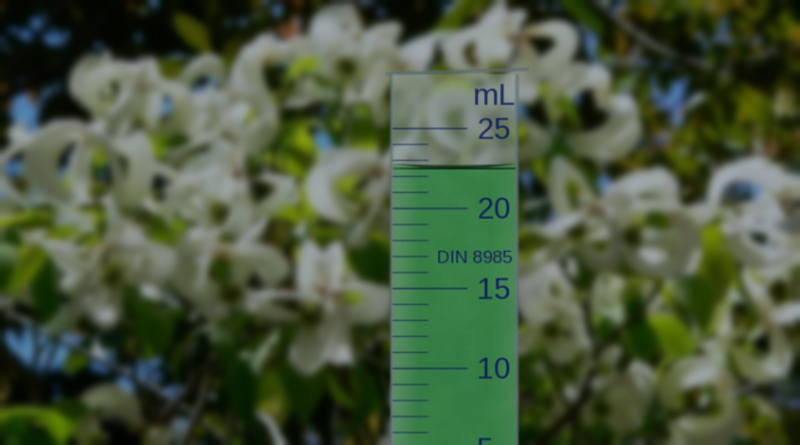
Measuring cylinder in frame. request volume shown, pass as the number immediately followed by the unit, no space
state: 22.5mL
